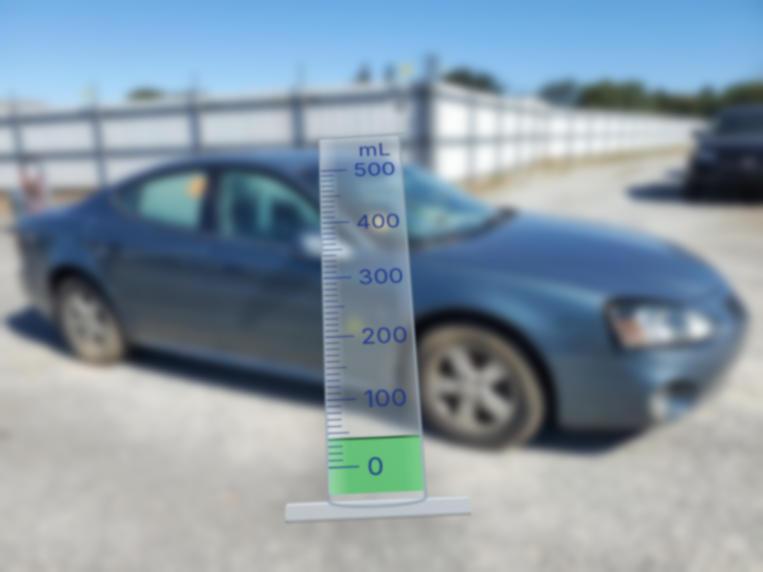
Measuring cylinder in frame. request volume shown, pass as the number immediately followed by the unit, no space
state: 40mL
